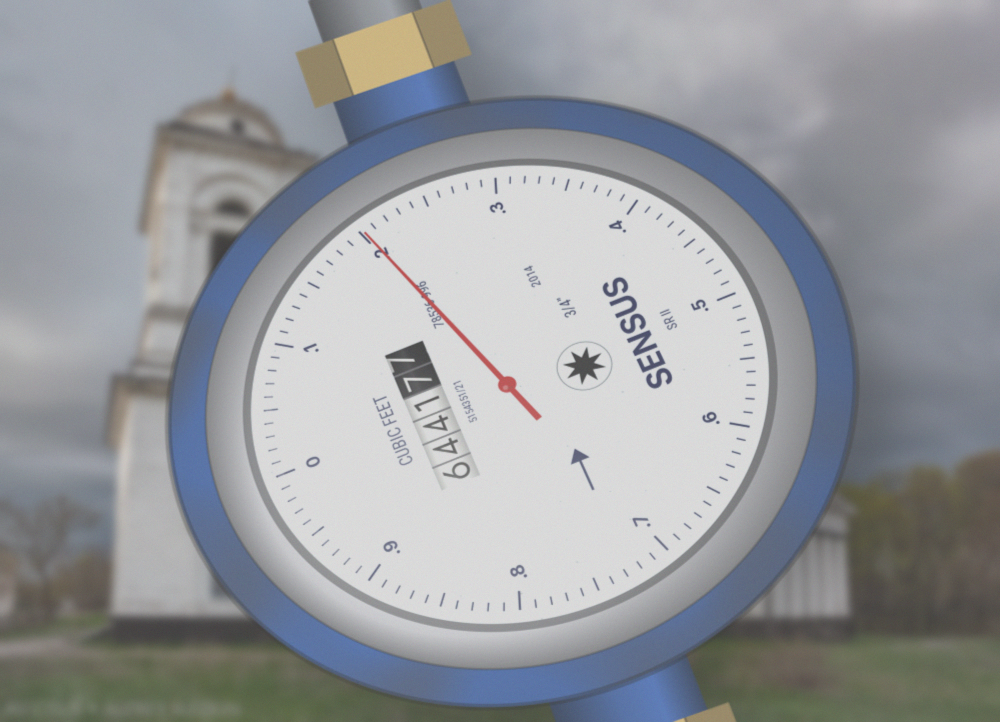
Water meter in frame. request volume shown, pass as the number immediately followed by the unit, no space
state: 644177.20ft³
